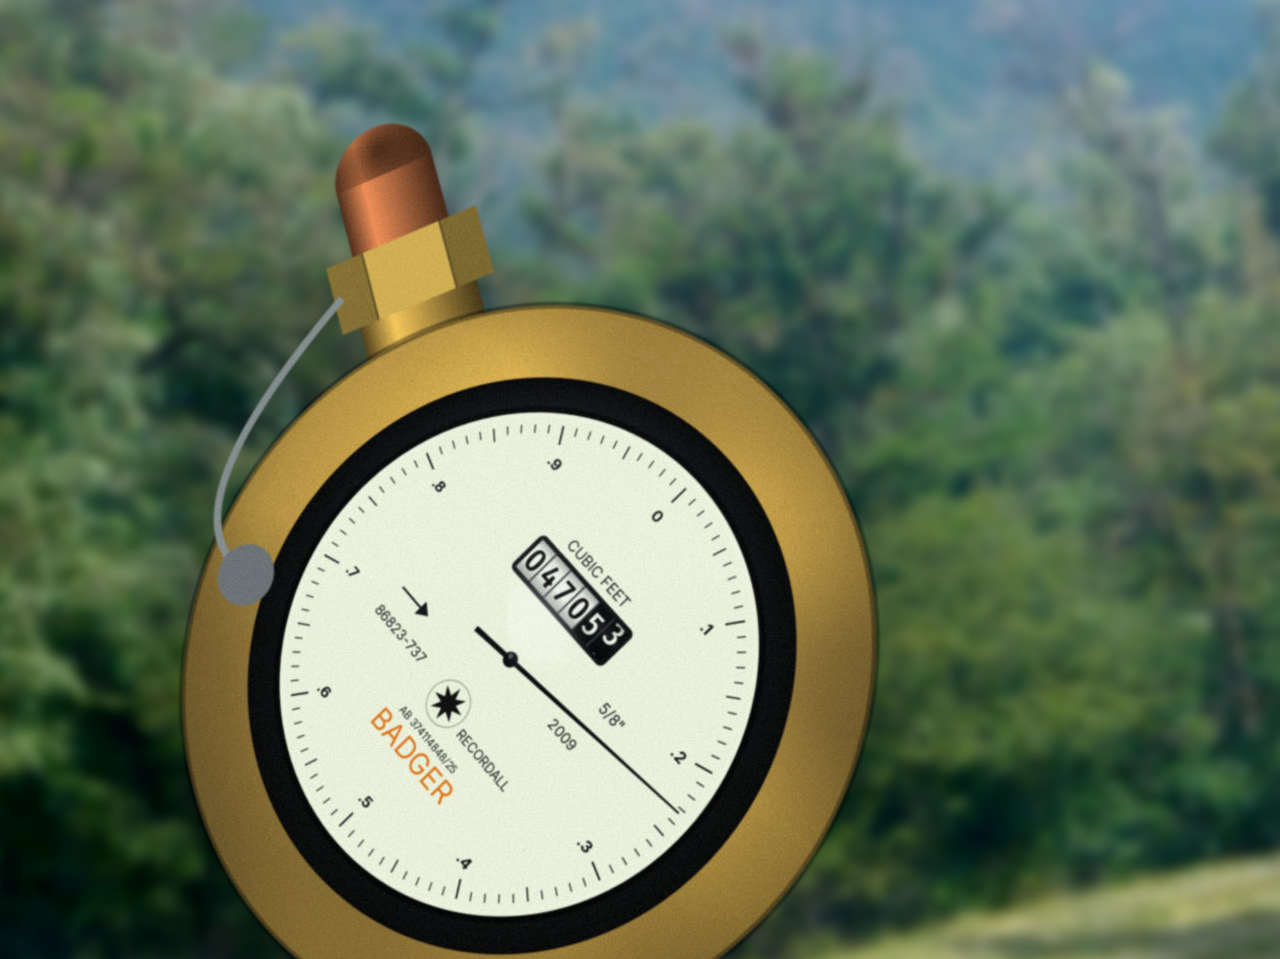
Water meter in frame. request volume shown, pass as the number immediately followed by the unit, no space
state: 47053.23ft³
